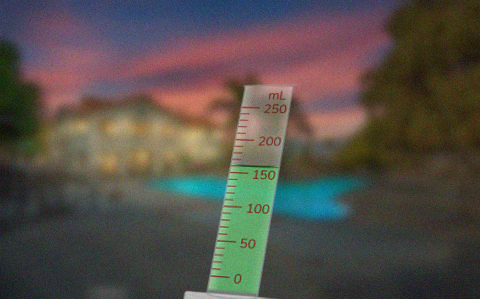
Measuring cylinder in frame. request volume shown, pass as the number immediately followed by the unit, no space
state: 160mL
